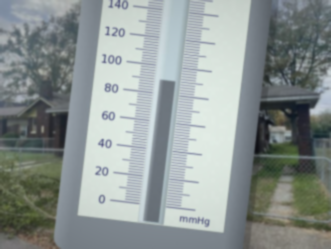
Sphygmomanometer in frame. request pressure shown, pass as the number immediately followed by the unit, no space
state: 90mmHg
